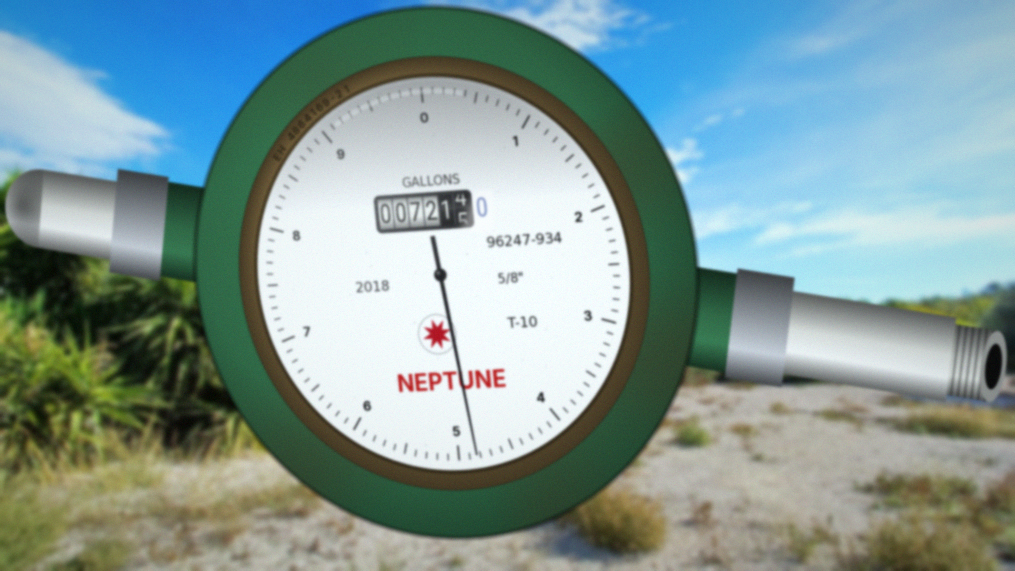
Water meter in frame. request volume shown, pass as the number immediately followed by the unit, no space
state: 72144.8gal
